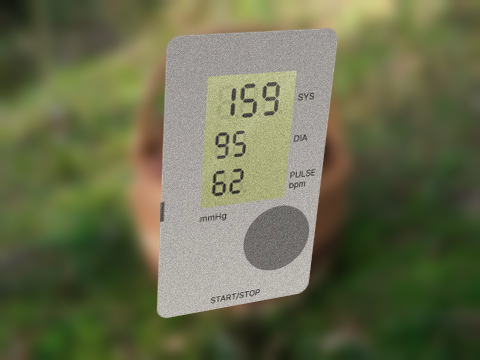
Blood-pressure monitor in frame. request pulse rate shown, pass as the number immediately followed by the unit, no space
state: 62bpm
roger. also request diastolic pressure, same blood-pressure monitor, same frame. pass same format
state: 95mmHg
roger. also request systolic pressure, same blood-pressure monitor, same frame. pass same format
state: 159mmHg
